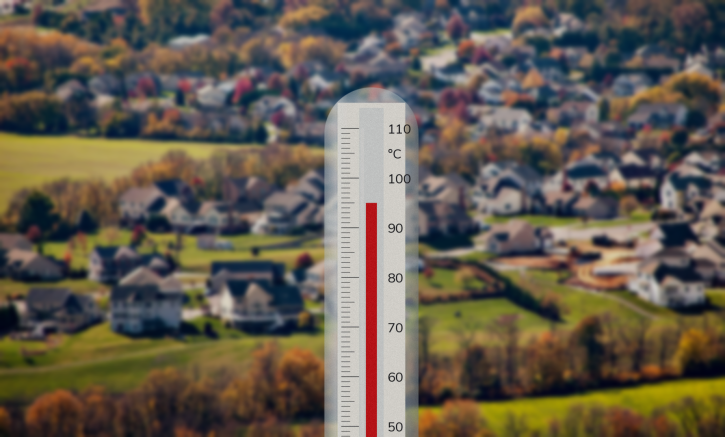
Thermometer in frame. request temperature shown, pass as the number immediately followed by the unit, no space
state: 95°C
